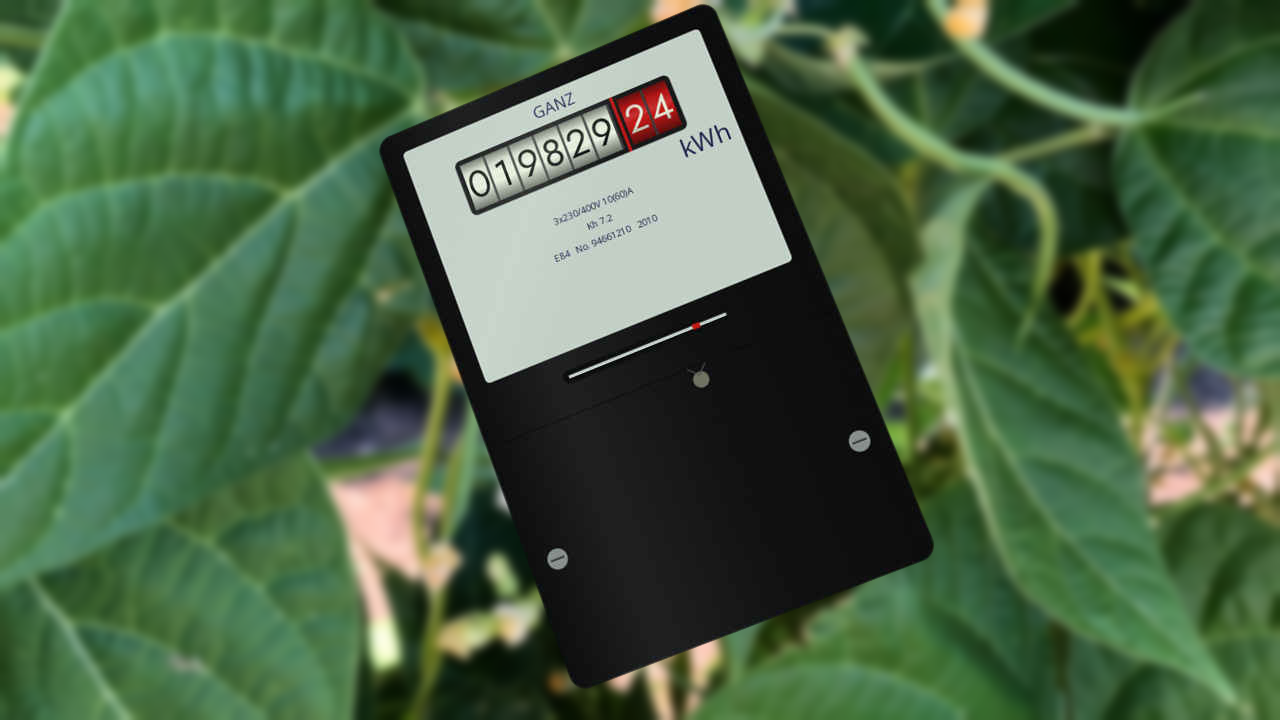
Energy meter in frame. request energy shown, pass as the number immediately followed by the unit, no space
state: 19829.24kWh
